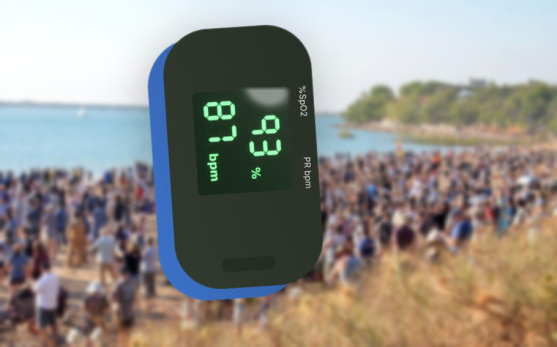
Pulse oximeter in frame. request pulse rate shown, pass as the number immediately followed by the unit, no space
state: 87bpm
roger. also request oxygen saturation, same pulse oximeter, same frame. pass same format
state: 93%
